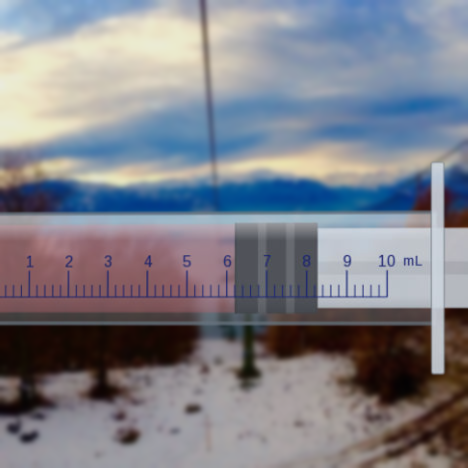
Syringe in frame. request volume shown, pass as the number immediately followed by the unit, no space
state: 6.2mL
